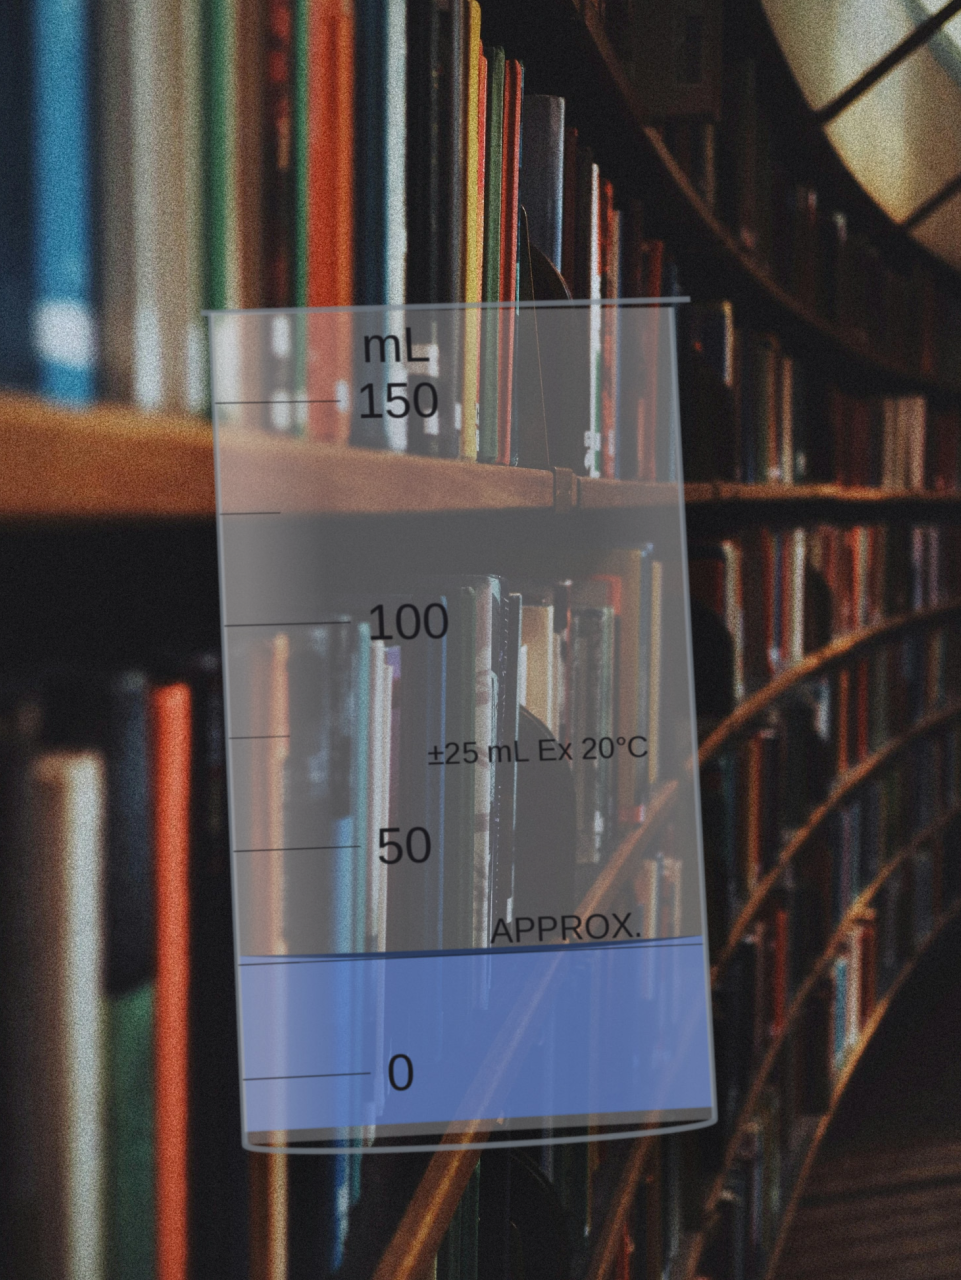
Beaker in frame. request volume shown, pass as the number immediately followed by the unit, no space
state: 25mL
